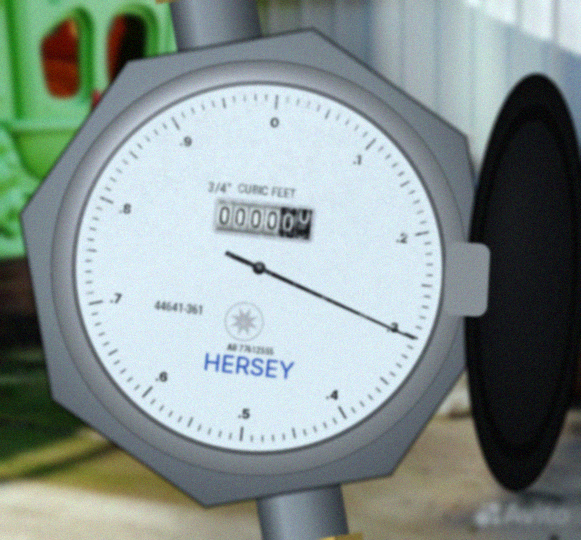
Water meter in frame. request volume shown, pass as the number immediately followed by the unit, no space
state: 0.30ft³
